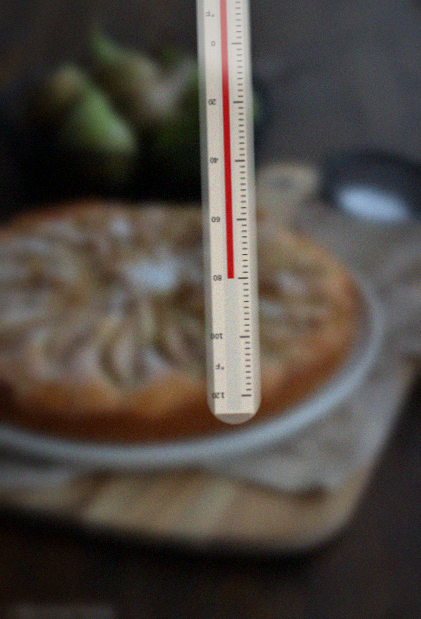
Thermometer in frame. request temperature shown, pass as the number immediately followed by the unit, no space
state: 80°F
